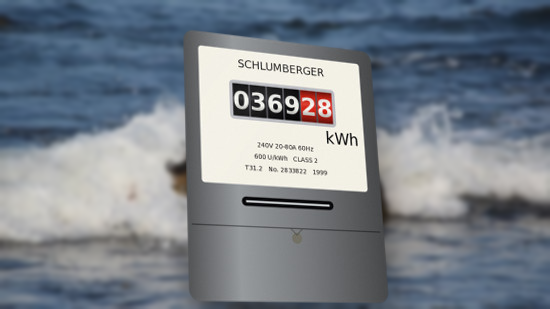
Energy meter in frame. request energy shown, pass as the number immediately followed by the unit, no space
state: 369.28kWh
